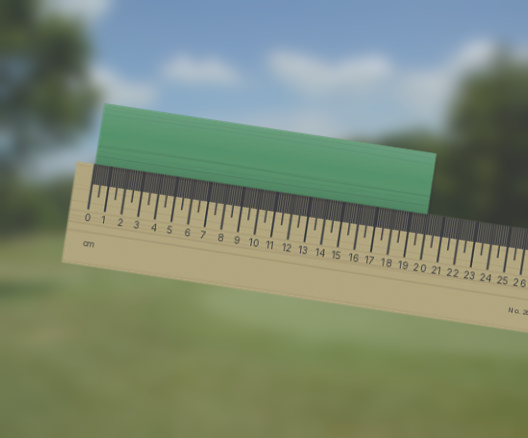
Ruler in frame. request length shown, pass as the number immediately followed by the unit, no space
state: 20cm
